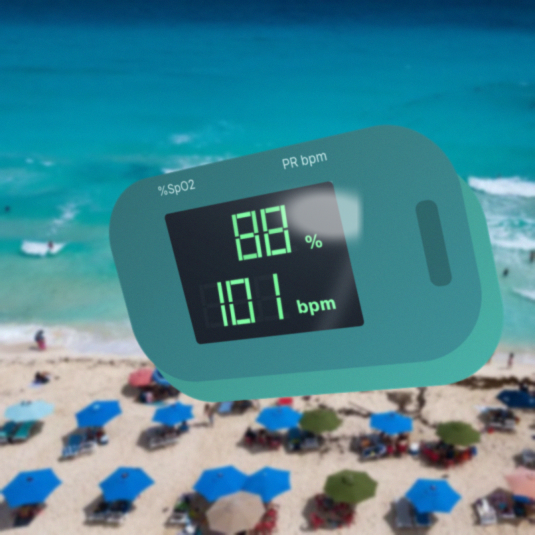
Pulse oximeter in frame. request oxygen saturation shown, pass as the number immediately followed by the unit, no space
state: 88%
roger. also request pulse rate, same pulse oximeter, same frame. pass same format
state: 101bpm
